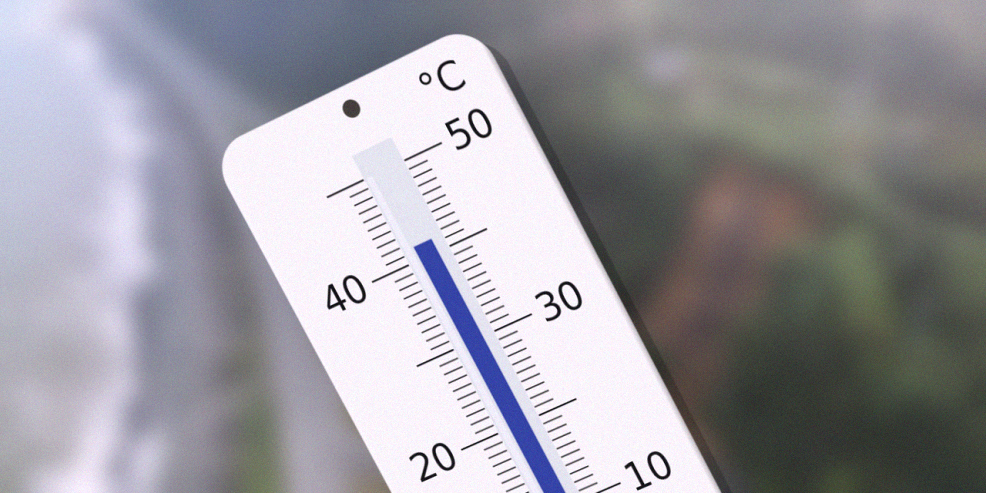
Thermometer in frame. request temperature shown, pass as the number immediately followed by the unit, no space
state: 41.5°C
